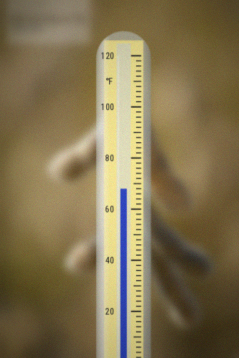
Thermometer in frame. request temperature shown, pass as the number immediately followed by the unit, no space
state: 68°F
